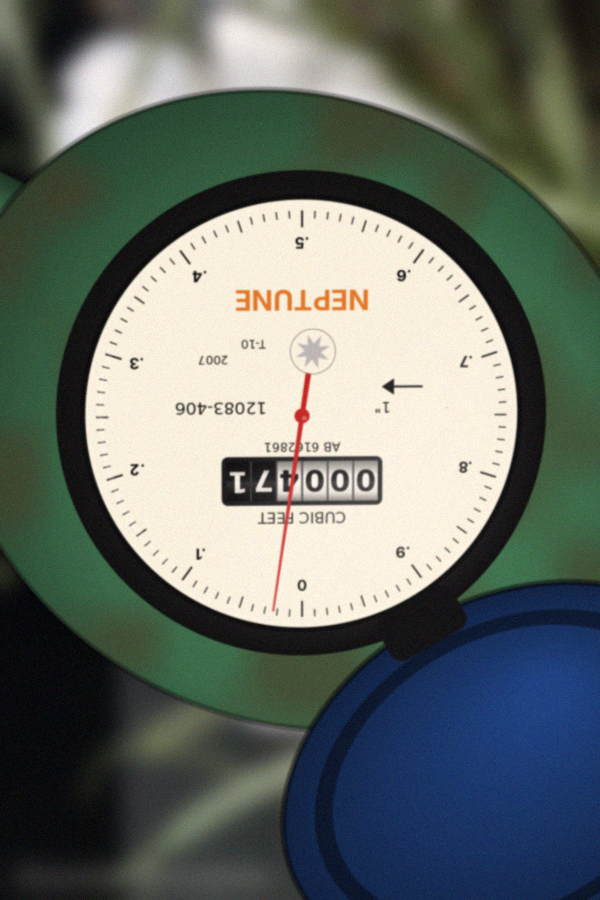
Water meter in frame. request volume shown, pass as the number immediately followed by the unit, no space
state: 471.02ft³
